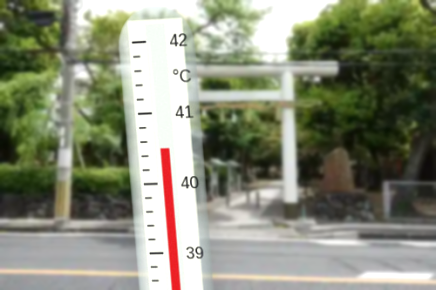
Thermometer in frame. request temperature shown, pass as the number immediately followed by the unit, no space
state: 40.5°C
